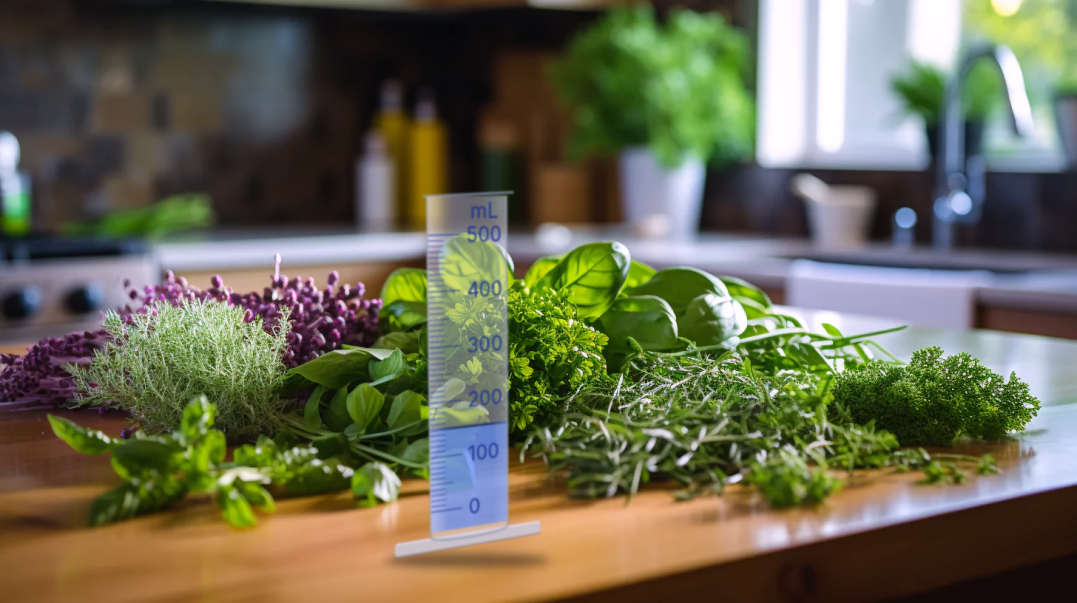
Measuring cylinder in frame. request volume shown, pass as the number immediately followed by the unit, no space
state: 150mL
